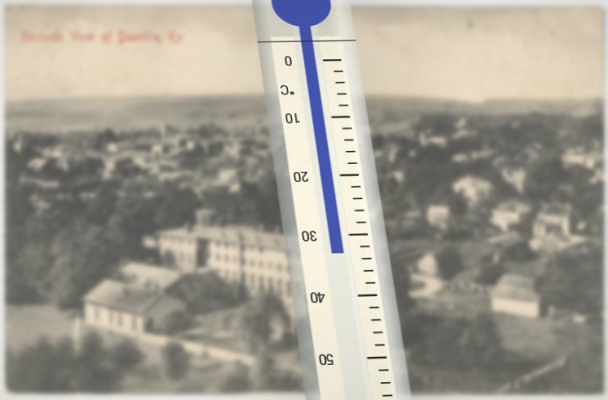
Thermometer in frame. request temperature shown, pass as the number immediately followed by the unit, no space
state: 33°C
